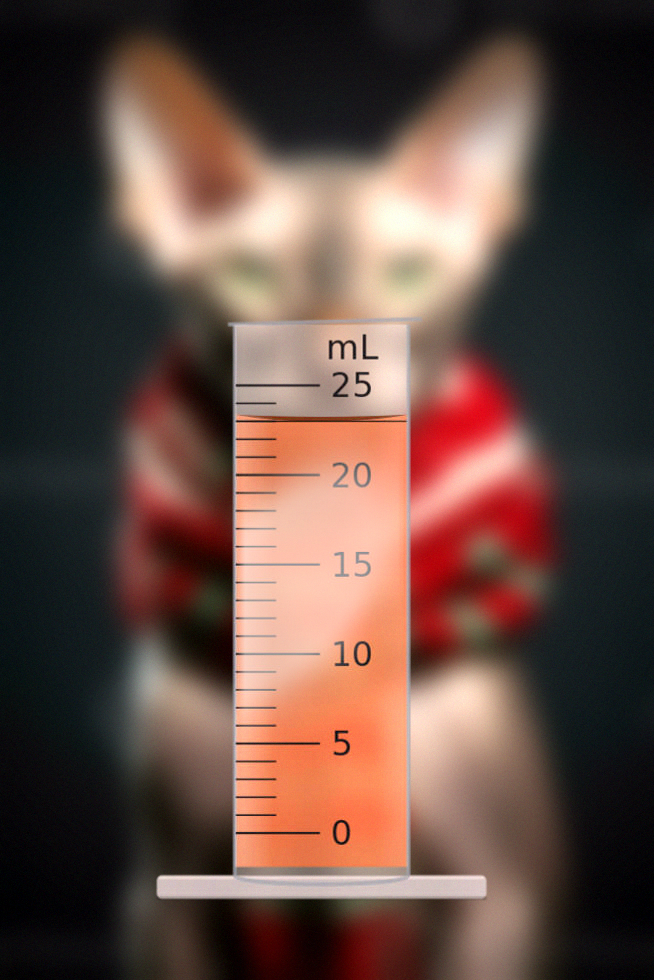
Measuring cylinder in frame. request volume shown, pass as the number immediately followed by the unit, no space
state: 23mL
